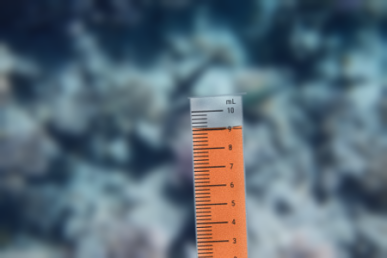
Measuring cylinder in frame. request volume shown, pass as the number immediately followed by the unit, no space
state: 9mL
